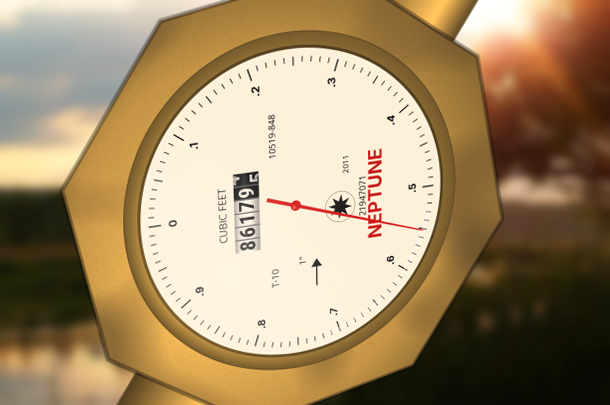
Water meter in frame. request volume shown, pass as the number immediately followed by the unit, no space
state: 861794.55ft³
